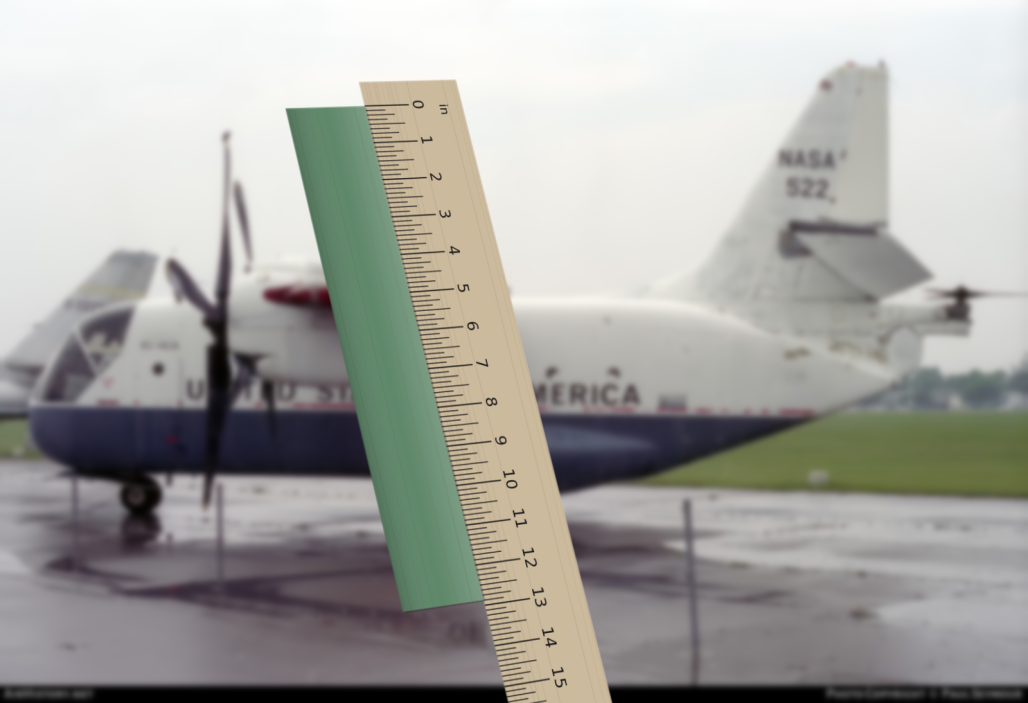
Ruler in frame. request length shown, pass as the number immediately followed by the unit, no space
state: 12.875in
